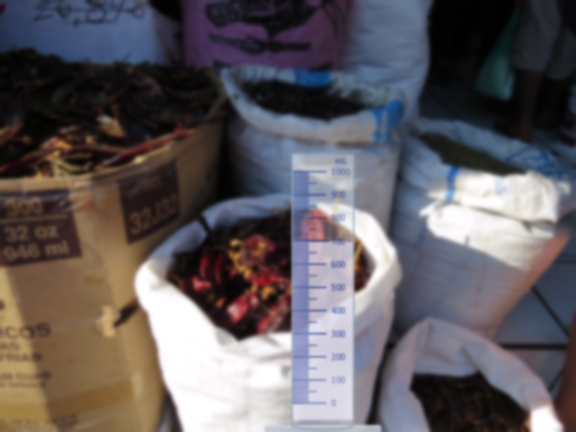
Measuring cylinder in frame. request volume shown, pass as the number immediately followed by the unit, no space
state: 700mL
